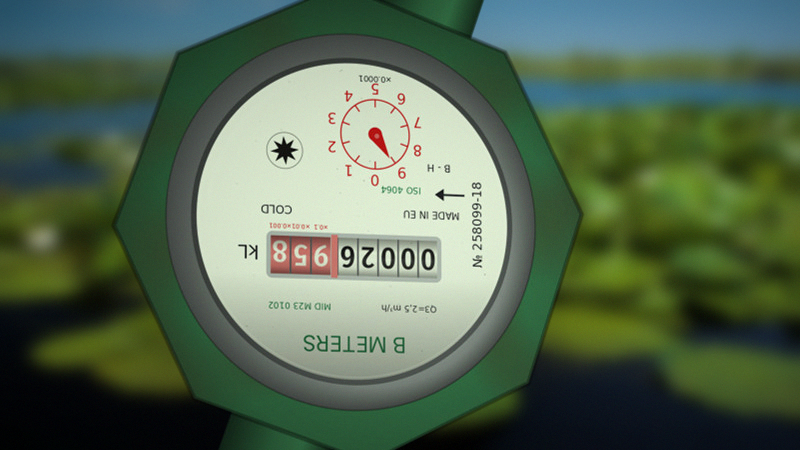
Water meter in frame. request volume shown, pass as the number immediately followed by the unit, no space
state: 26.9579kL
